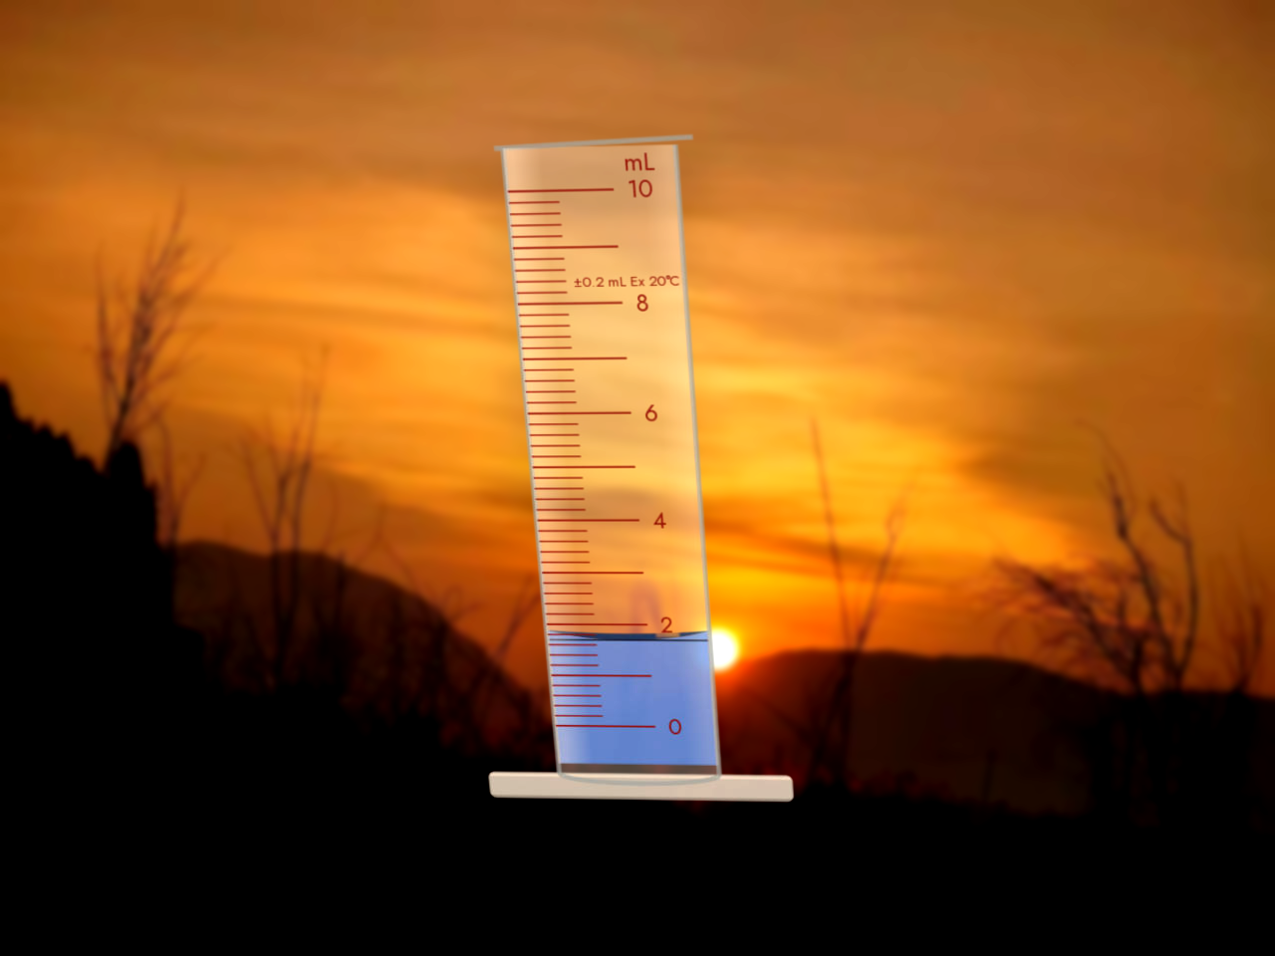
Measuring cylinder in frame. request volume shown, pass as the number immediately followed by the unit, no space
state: 1.7mL
